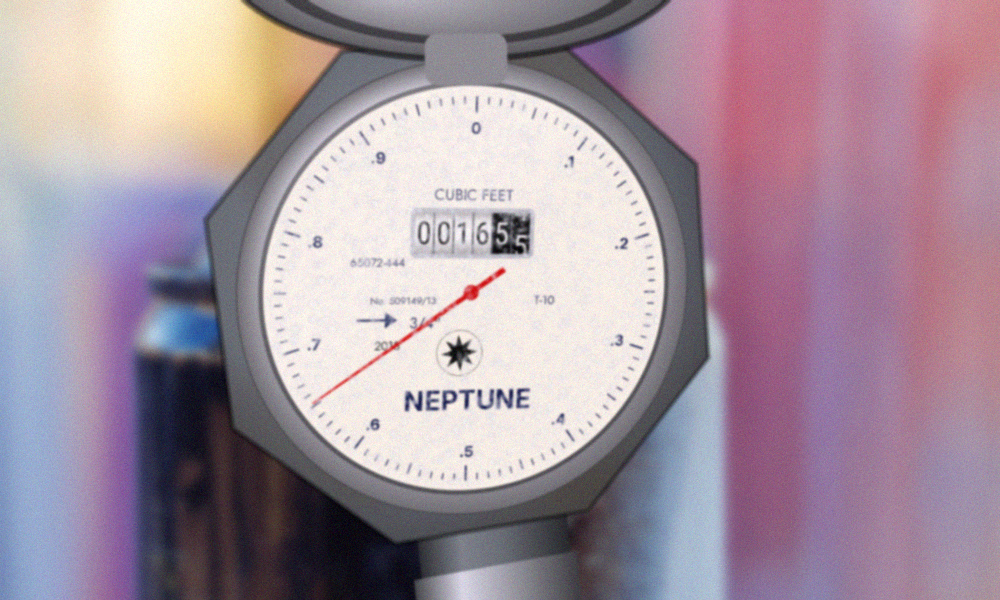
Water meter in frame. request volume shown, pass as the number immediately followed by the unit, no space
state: 1654.65ft³
